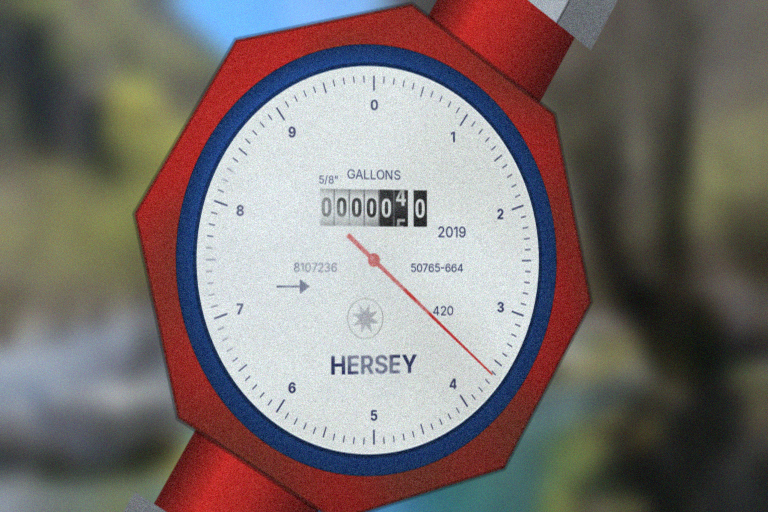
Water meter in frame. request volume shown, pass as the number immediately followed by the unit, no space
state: 43.6gal
